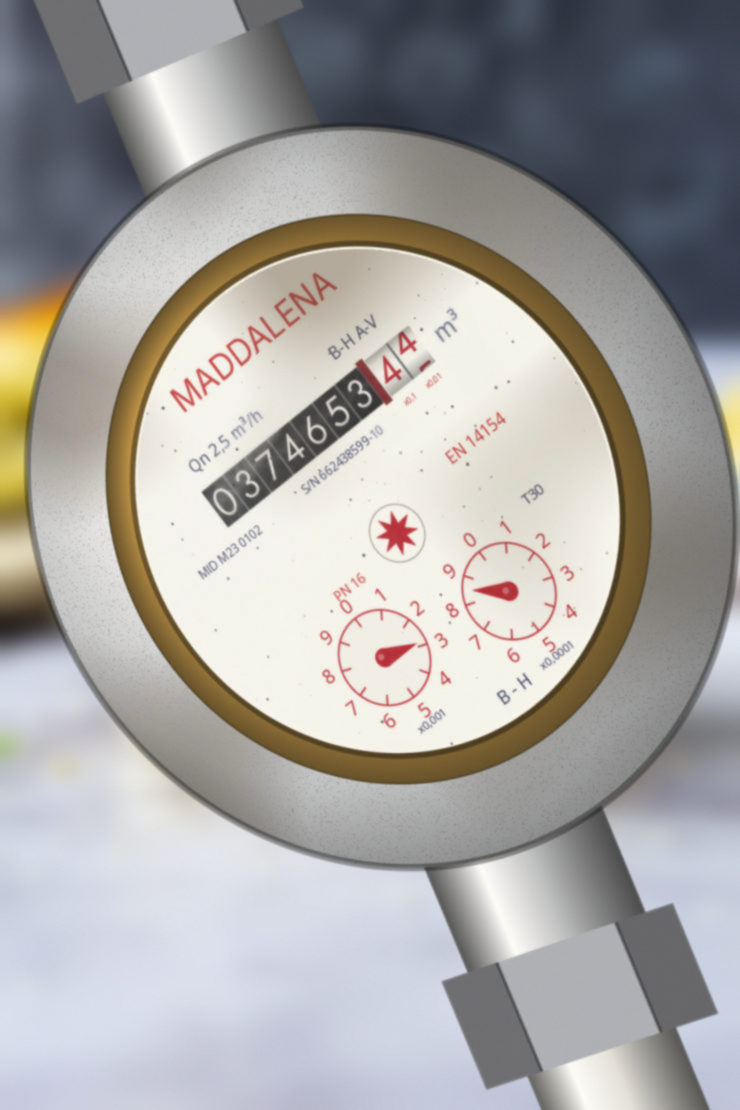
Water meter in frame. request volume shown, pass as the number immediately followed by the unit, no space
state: 374653.4428m³
